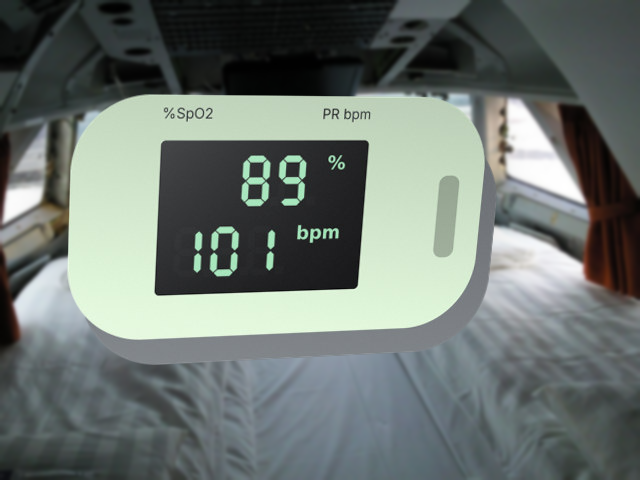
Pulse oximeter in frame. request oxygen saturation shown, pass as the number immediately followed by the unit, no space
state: 89%
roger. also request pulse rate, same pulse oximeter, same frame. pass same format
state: 101bpm
